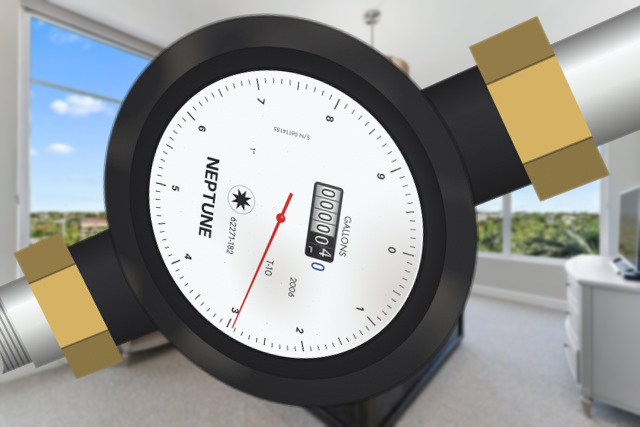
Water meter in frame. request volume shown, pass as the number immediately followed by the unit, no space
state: 42.9gal
